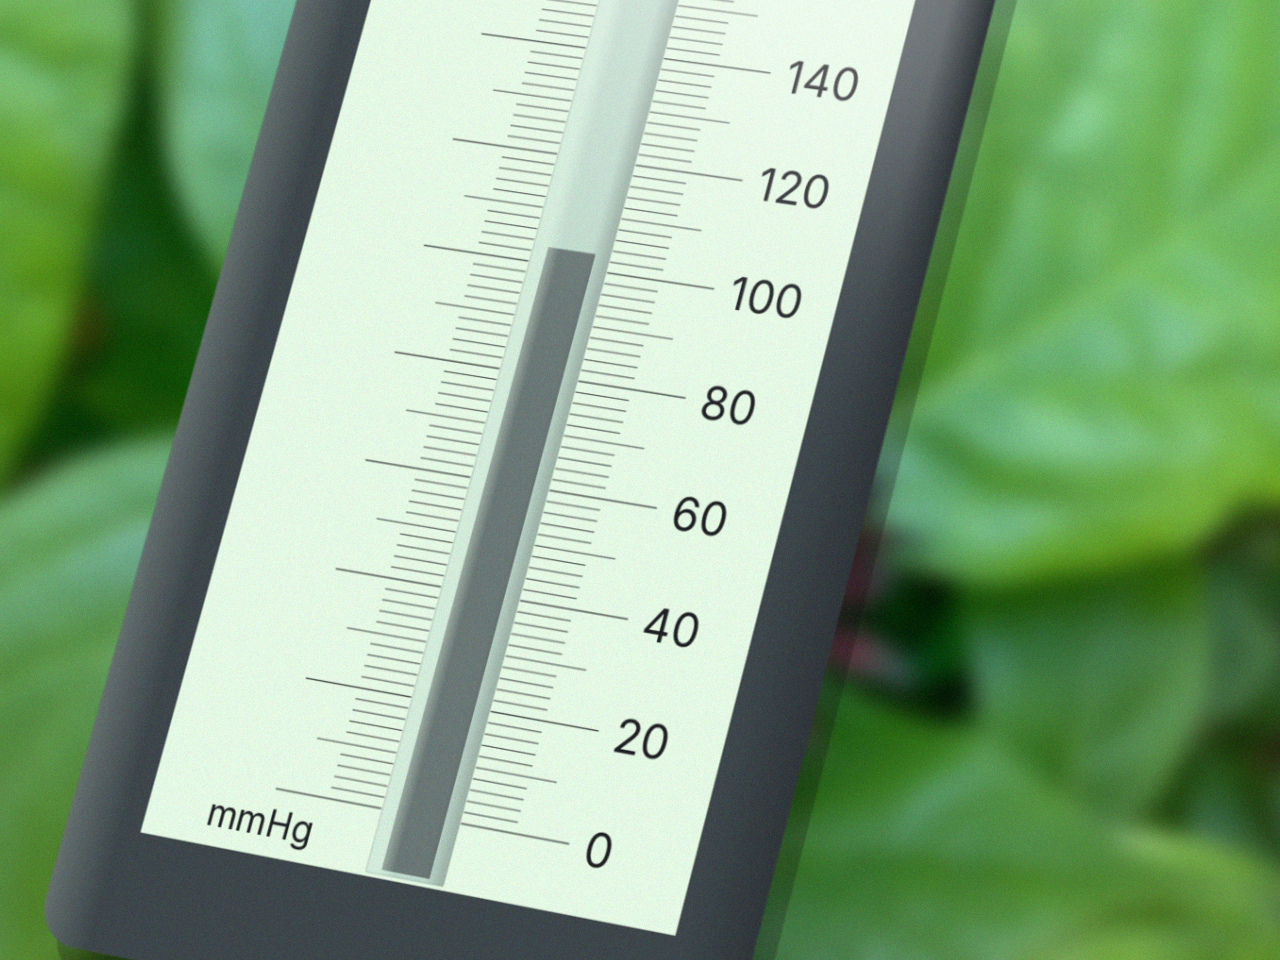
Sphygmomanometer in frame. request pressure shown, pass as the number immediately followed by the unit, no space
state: 103mmHg
